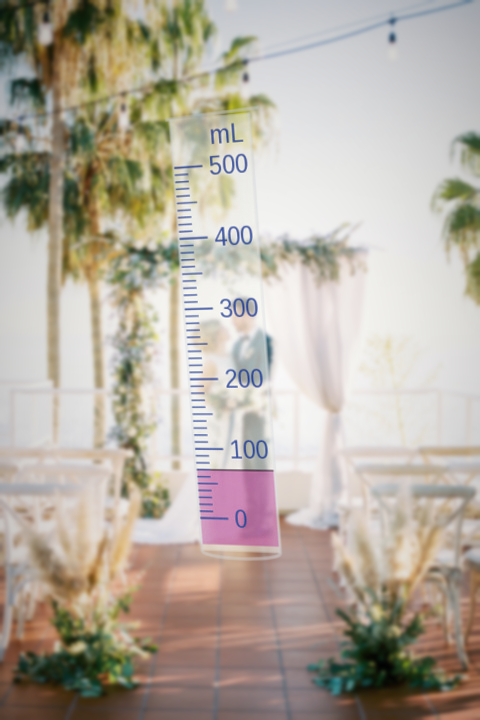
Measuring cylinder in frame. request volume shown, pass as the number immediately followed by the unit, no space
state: 70mL
